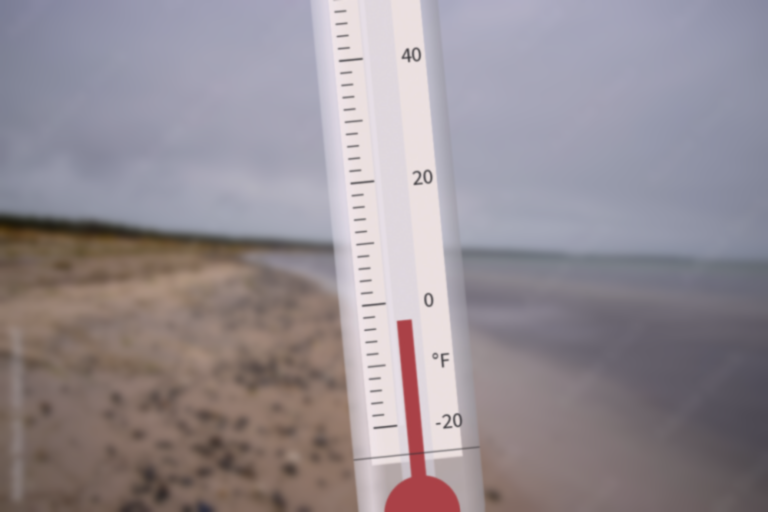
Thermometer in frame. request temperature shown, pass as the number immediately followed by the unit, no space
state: -3°F
